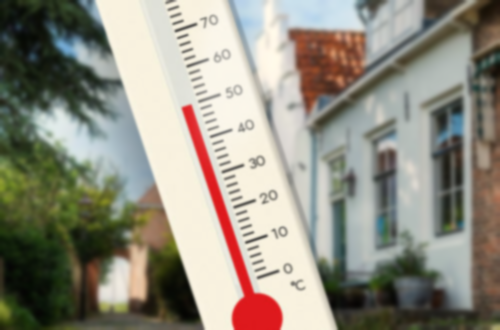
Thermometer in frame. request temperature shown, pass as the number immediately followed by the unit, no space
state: 50°C
